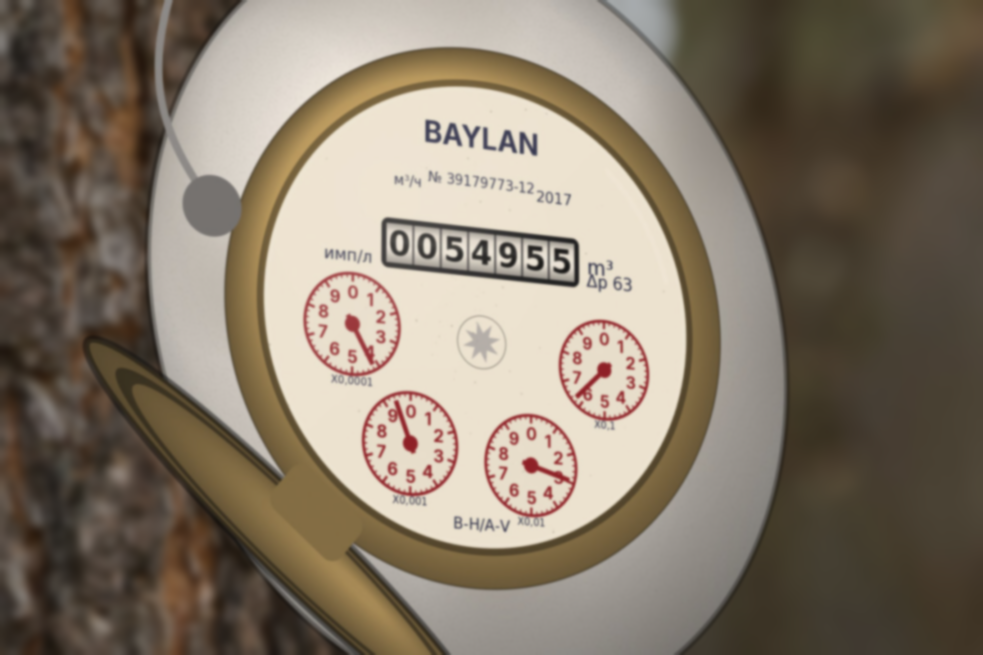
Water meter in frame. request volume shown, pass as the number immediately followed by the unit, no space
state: 54955.6294m³
